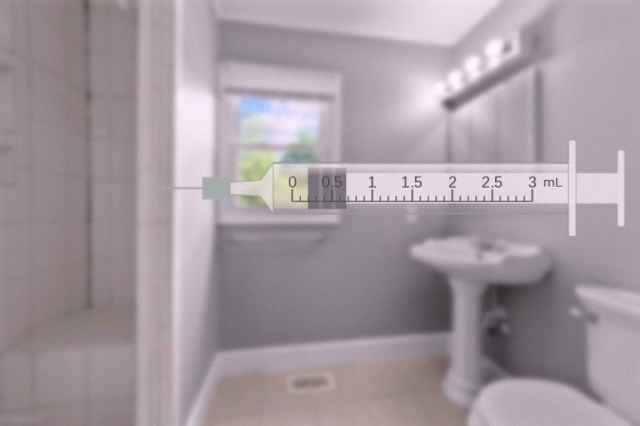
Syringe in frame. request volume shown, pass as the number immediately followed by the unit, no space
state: 0.2mL
